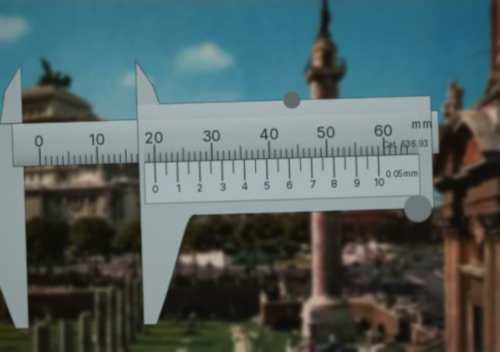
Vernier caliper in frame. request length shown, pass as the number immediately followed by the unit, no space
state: 20.0mm
